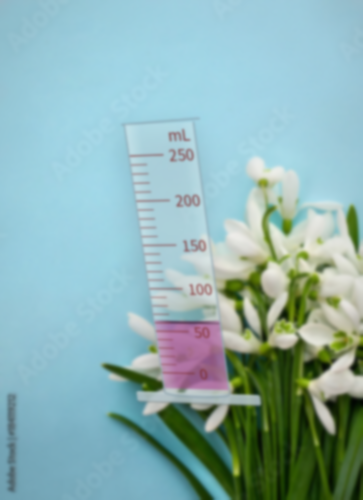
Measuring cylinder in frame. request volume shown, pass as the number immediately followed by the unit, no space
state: 60mL
